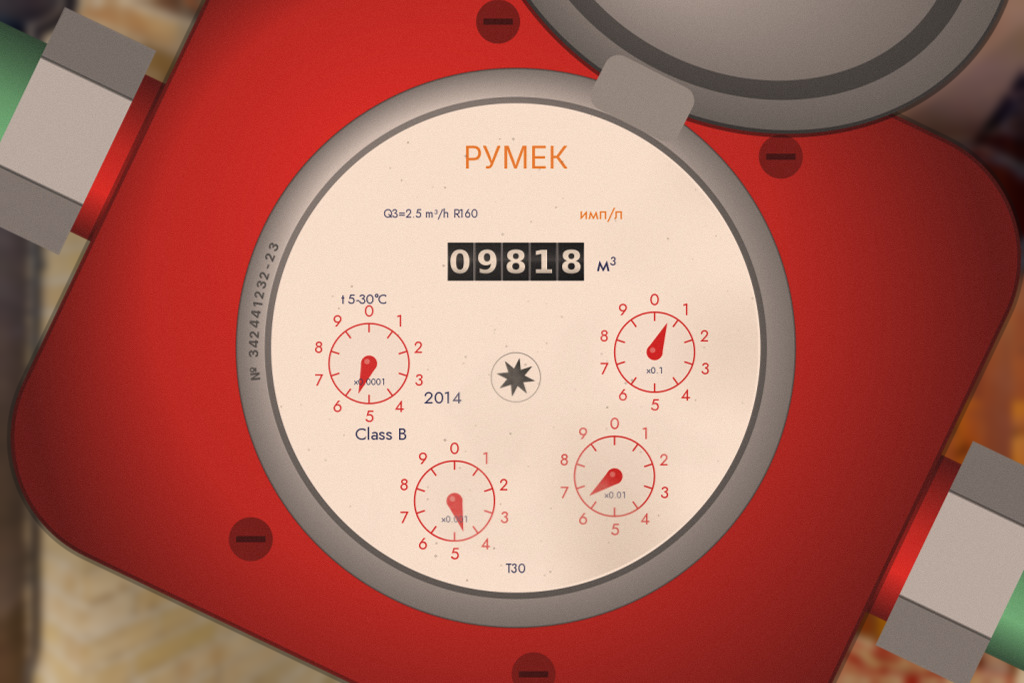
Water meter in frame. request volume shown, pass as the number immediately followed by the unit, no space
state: 9818.0645m³
